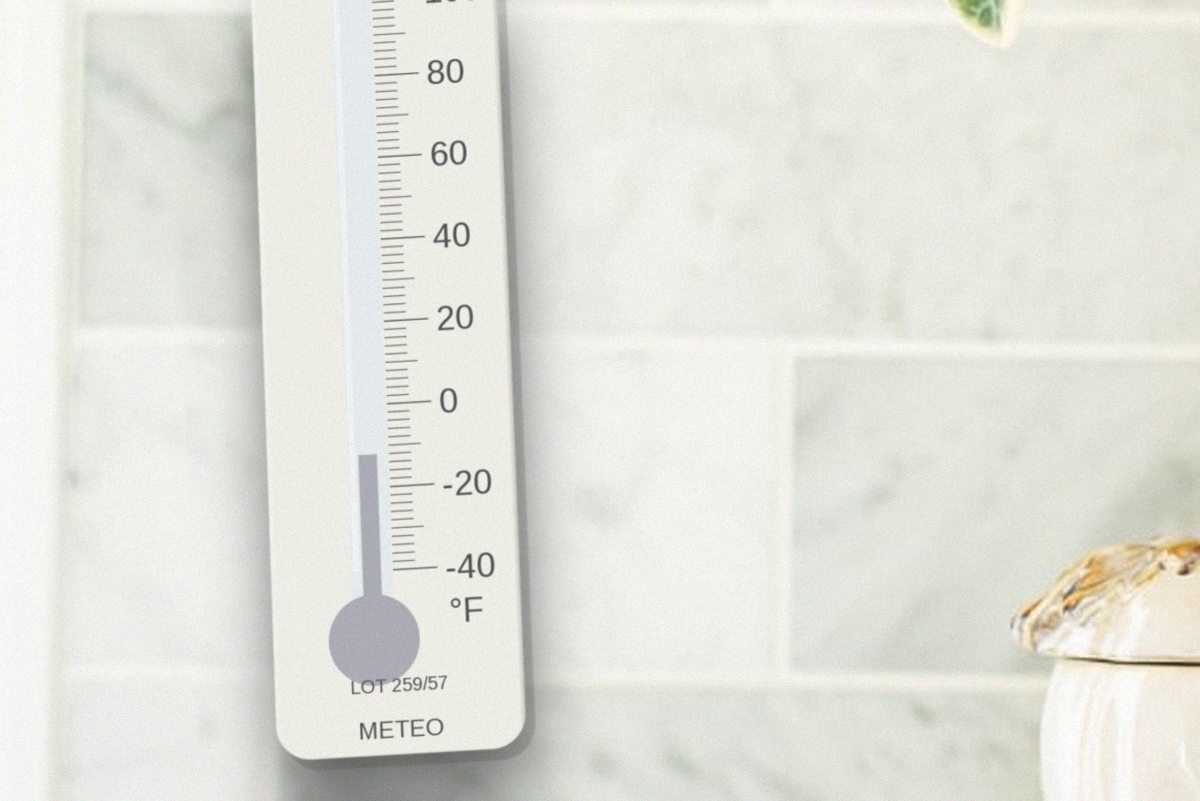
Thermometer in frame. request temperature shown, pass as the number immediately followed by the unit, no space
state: -12°F
